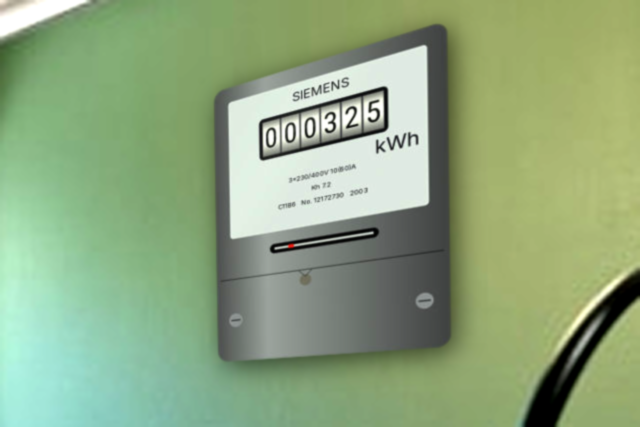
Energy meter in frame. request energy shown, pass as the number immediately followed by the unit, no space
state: 325kWh
